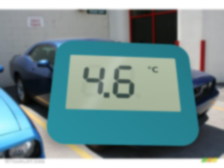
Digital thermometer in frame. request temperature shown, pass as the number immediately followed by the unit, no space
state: 4.6°C
